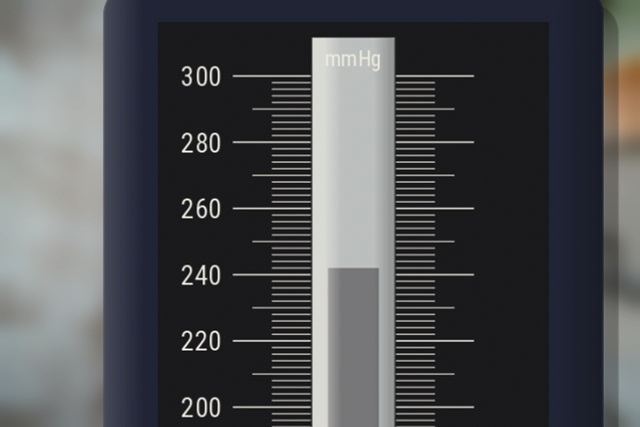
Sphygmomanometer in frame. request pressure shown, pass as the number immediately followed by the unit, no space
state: 242mmHg
